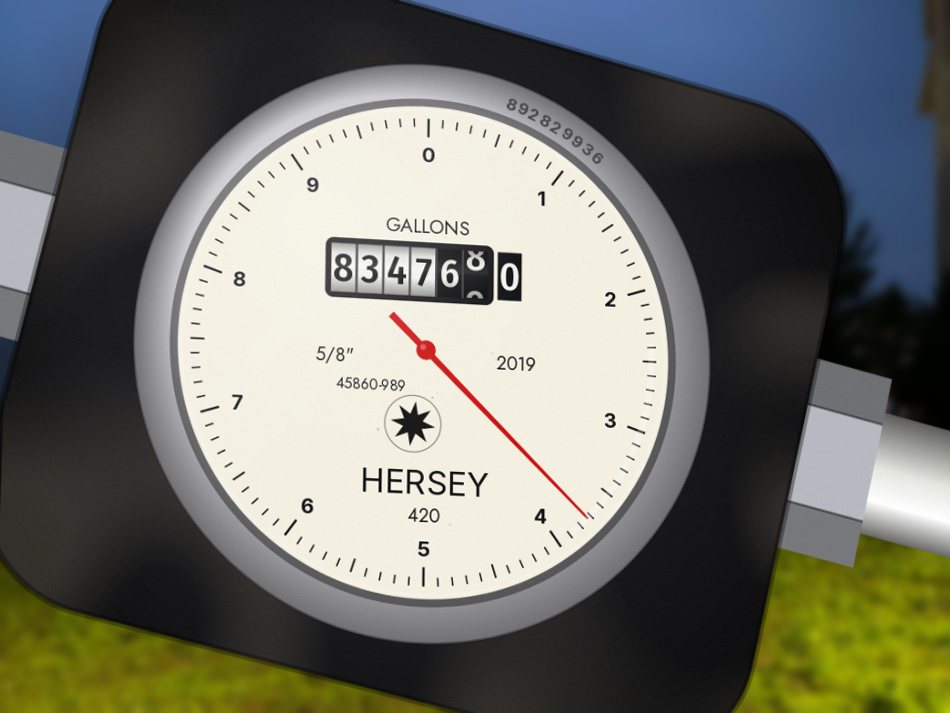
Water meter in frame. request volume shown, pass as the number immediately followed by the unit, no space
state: 8347683.7gal
